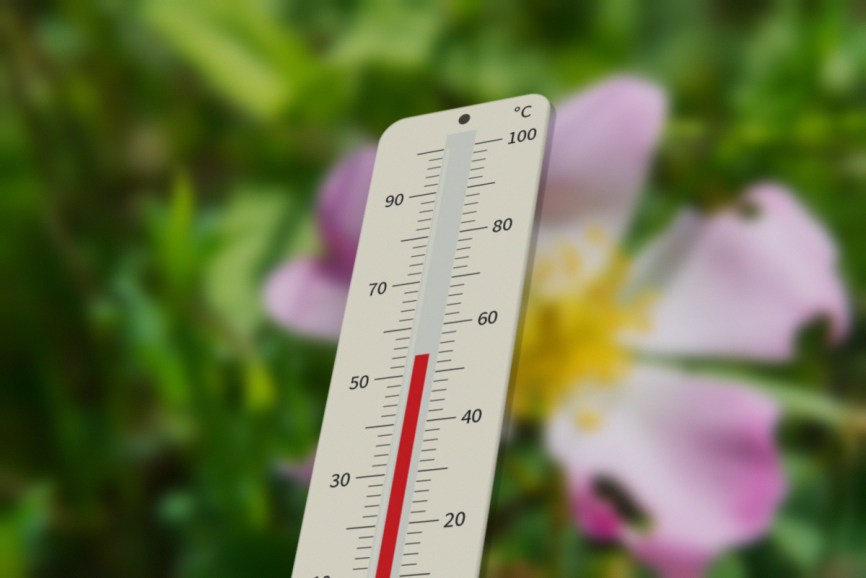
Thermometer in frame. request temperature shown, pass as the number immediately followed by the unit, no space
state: 54°C
